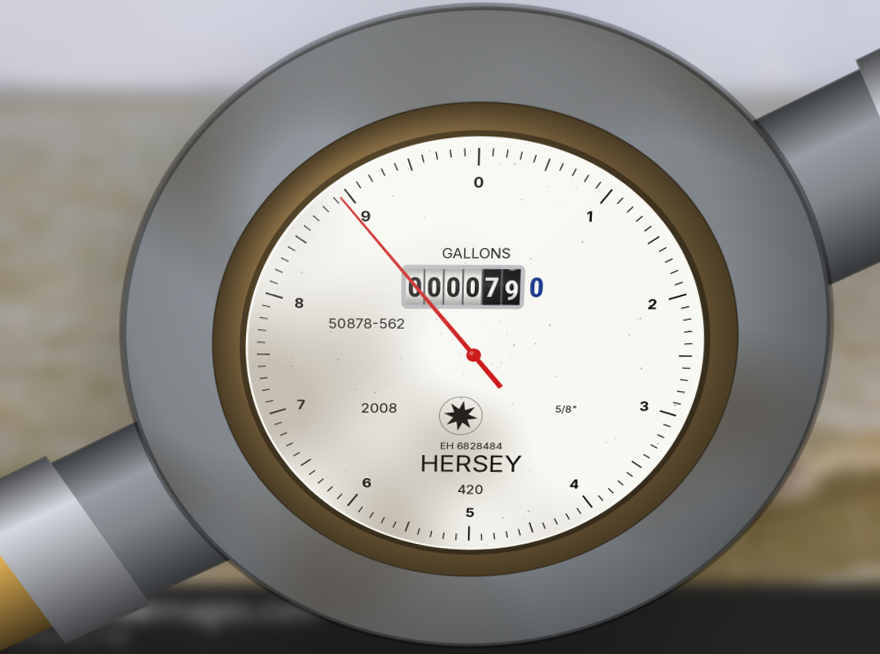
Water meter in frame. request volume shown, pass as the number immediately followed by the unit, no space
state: 788.9gal
